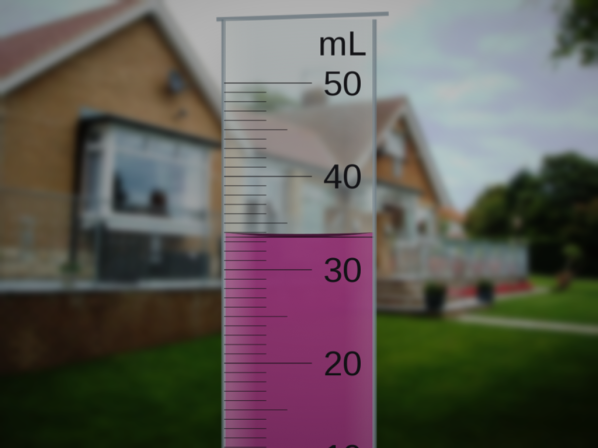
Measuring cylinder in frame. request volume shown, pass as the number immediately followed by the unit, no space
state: 33.5mL
